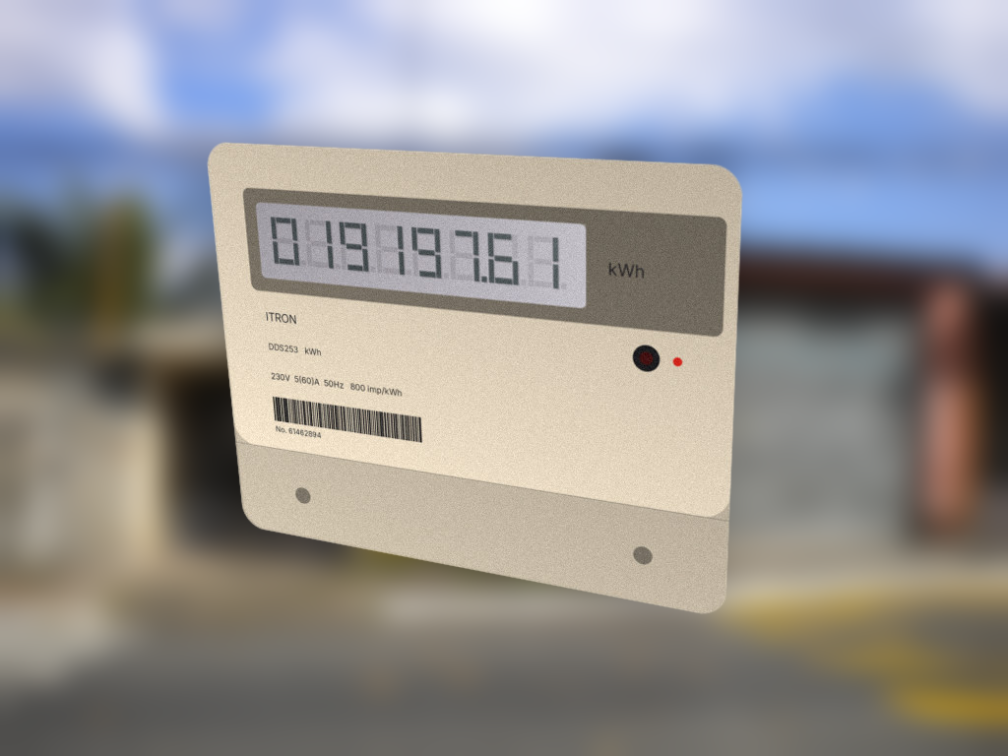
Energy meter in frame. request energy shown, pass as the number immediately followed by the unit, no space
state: 19197.61kWh
